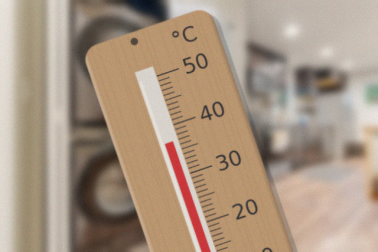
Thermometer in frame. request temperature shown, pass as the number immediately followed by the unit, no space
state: 37°C
